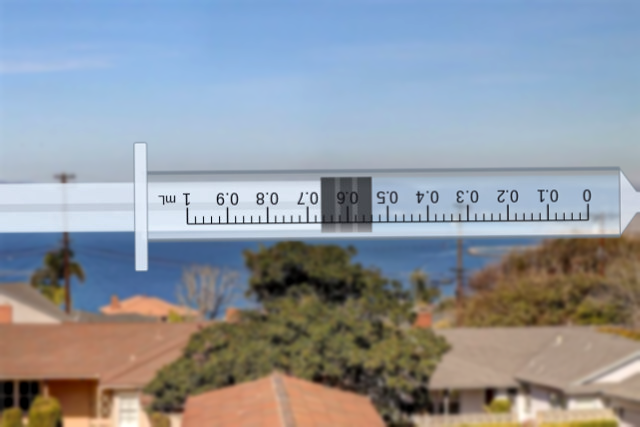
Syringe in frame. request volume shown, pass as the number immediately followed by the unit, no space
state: 0.54mL
